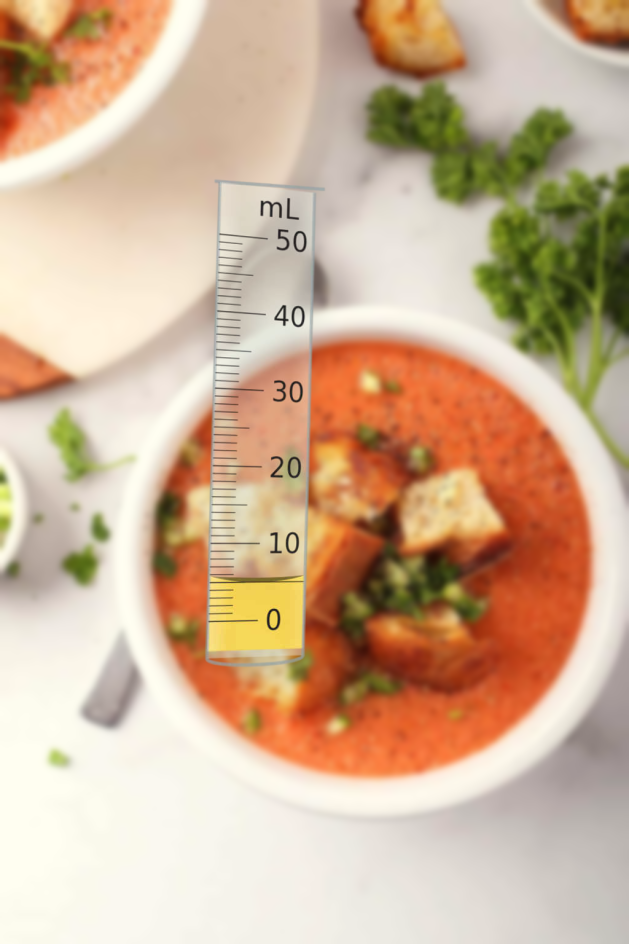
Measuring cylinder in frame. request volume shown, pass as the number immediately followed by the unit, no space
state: 5mL
